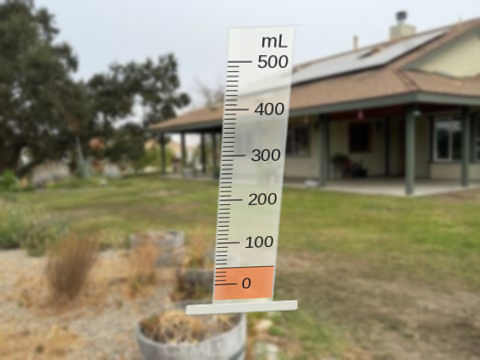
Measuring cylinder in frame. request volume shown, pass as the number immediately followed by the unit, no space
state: 40mL
